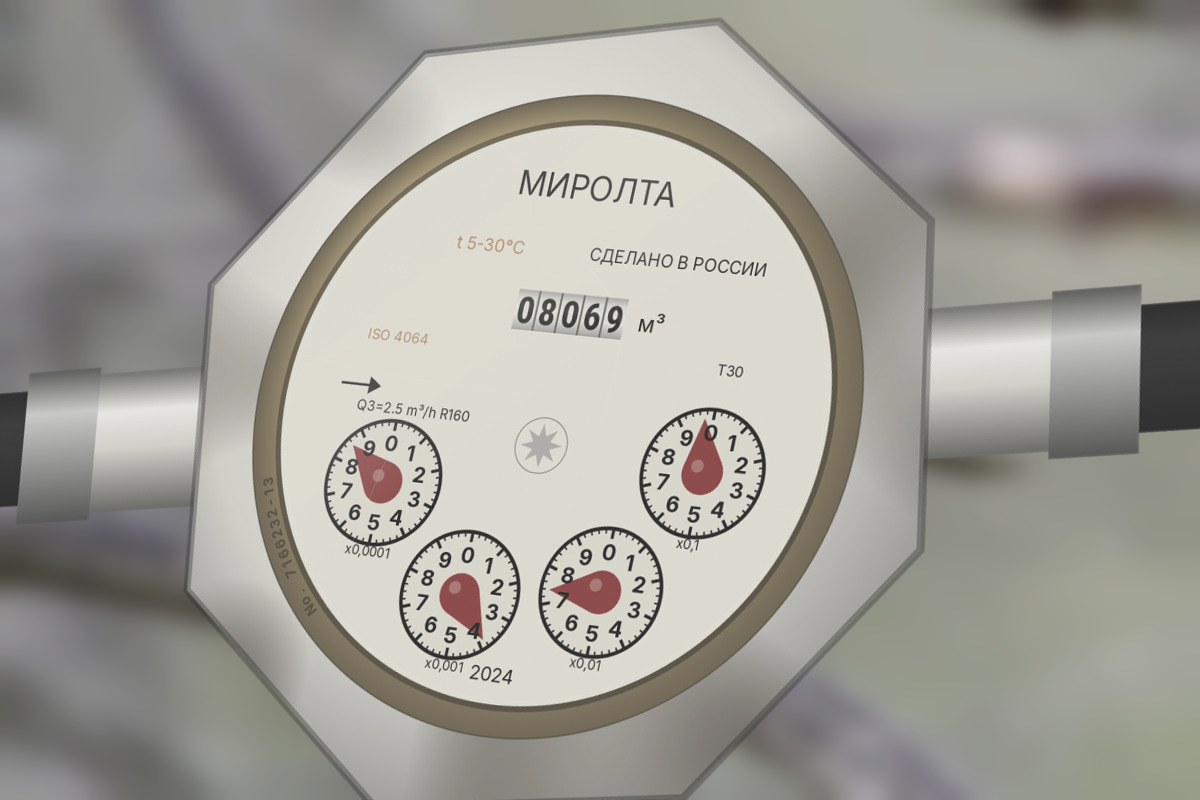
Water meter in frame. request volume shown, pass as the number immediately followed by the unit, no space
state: 8068.9738m³
